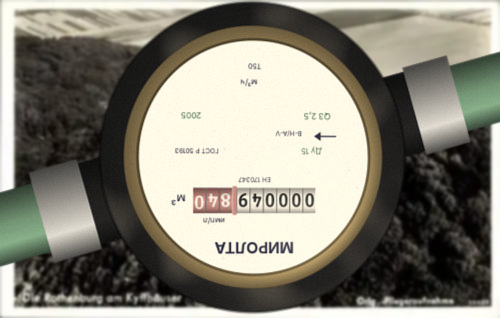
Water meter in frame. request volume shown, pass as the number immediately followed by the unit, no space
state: 49.840m³
